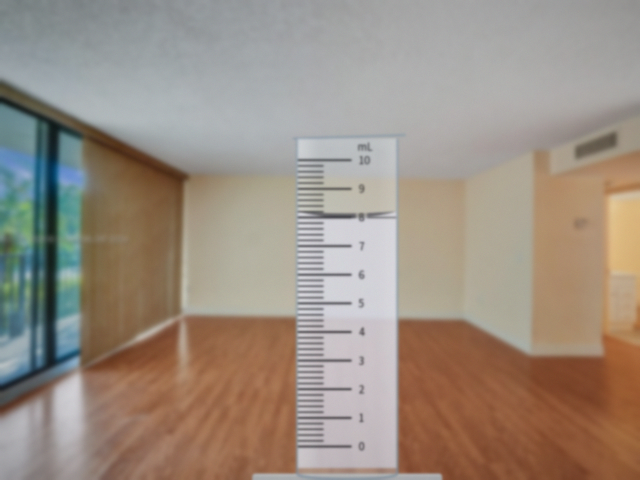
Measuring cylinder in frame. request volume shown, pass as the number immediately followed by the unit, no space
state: 8mL
